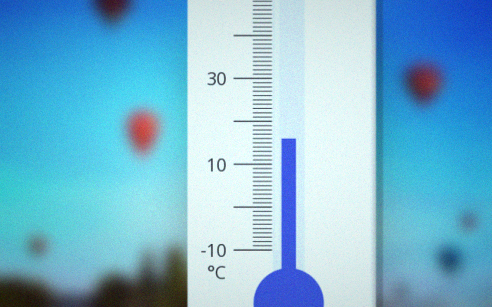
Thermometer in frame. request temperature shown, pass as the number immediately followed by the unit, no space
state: 16°C
